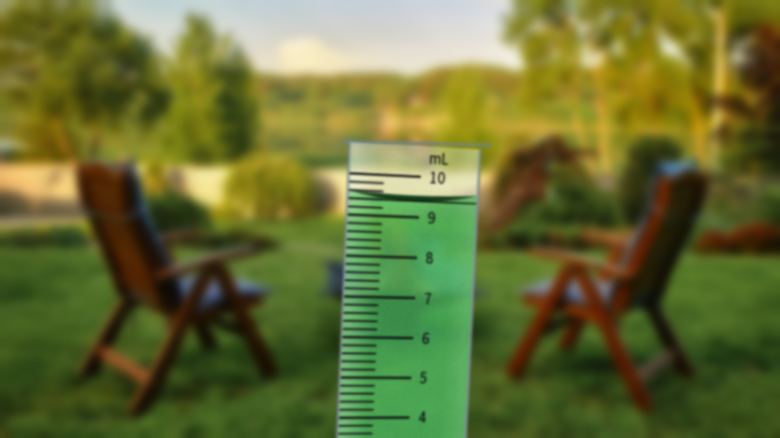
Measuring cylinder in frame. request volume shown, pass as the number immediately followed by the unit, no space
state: 9.4mL
